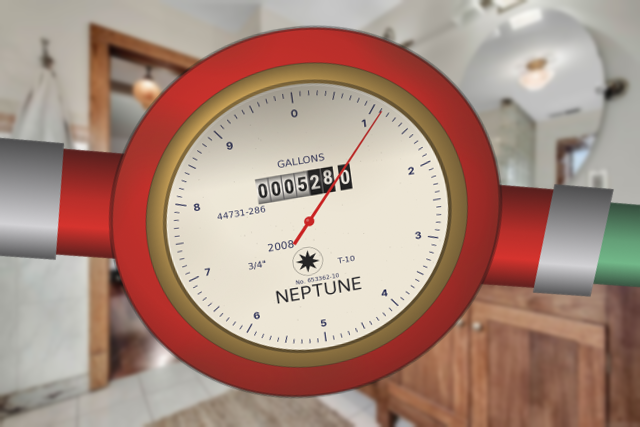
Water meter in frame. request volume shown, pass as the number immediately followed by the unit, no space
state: 5281.1gal
